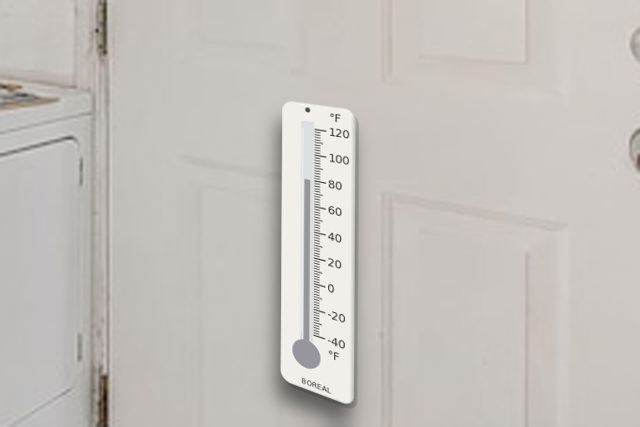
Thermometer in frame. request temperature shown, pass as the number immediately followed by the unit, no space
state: 80°F
